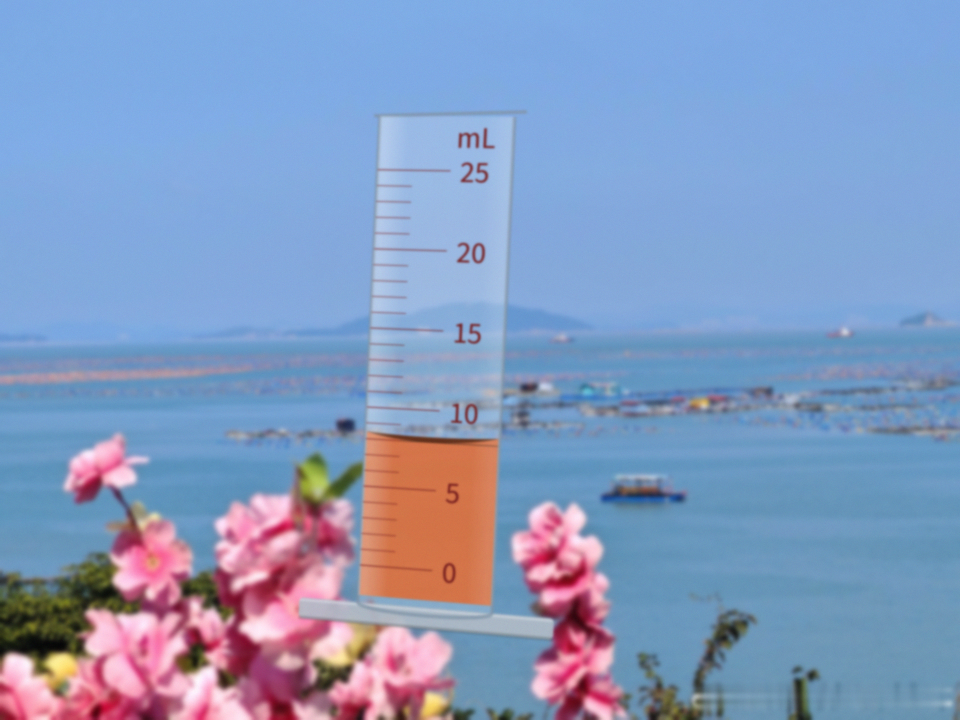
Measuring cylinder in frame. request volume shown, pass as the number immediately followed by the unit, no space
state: 8mL
